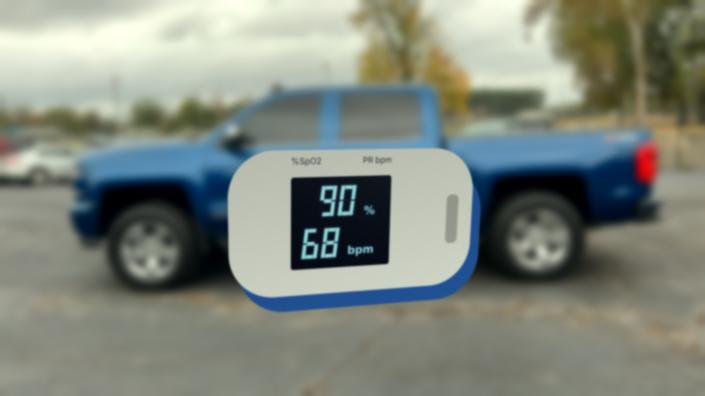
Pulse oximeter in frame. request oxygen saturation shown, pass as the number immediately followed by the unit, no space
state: 90%
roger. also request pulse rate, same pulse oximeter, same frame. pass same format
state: 68bpm
